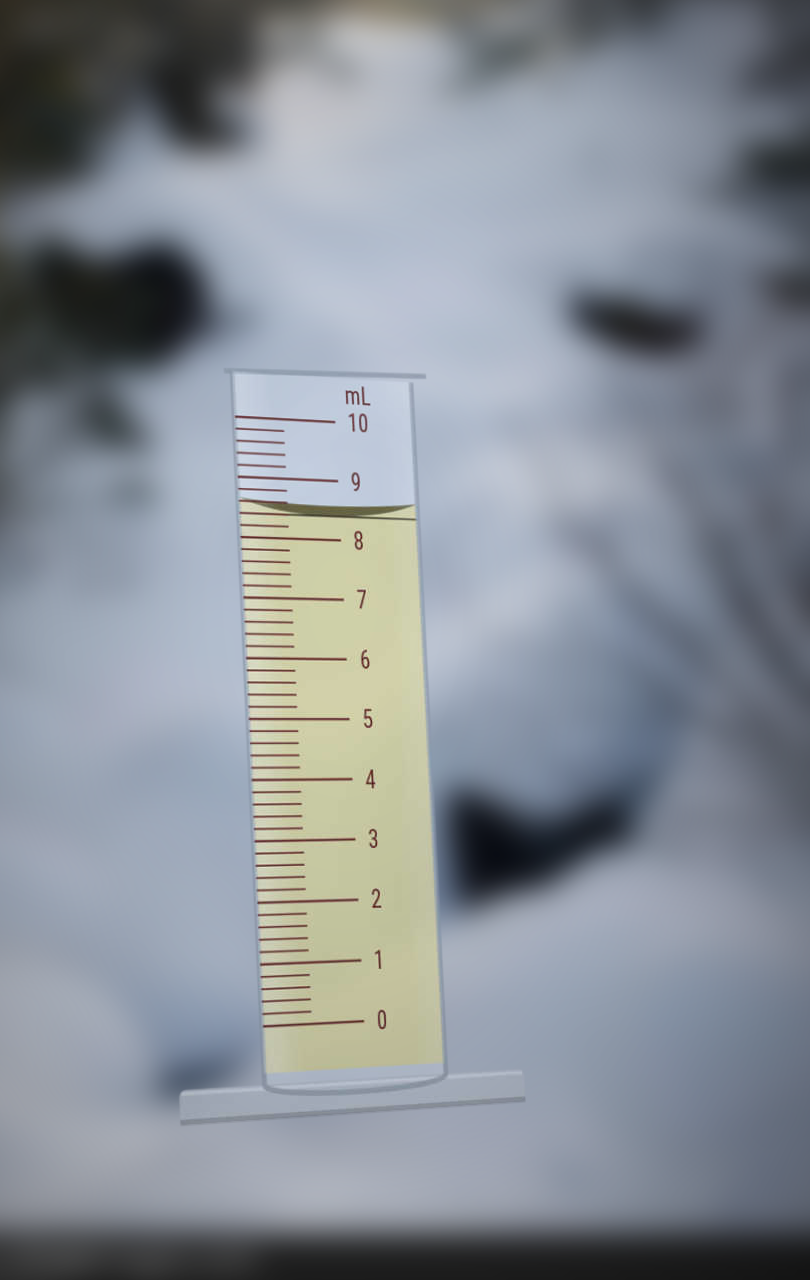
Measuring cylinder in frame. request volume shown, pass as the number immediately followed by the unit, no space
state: 8.4mL
